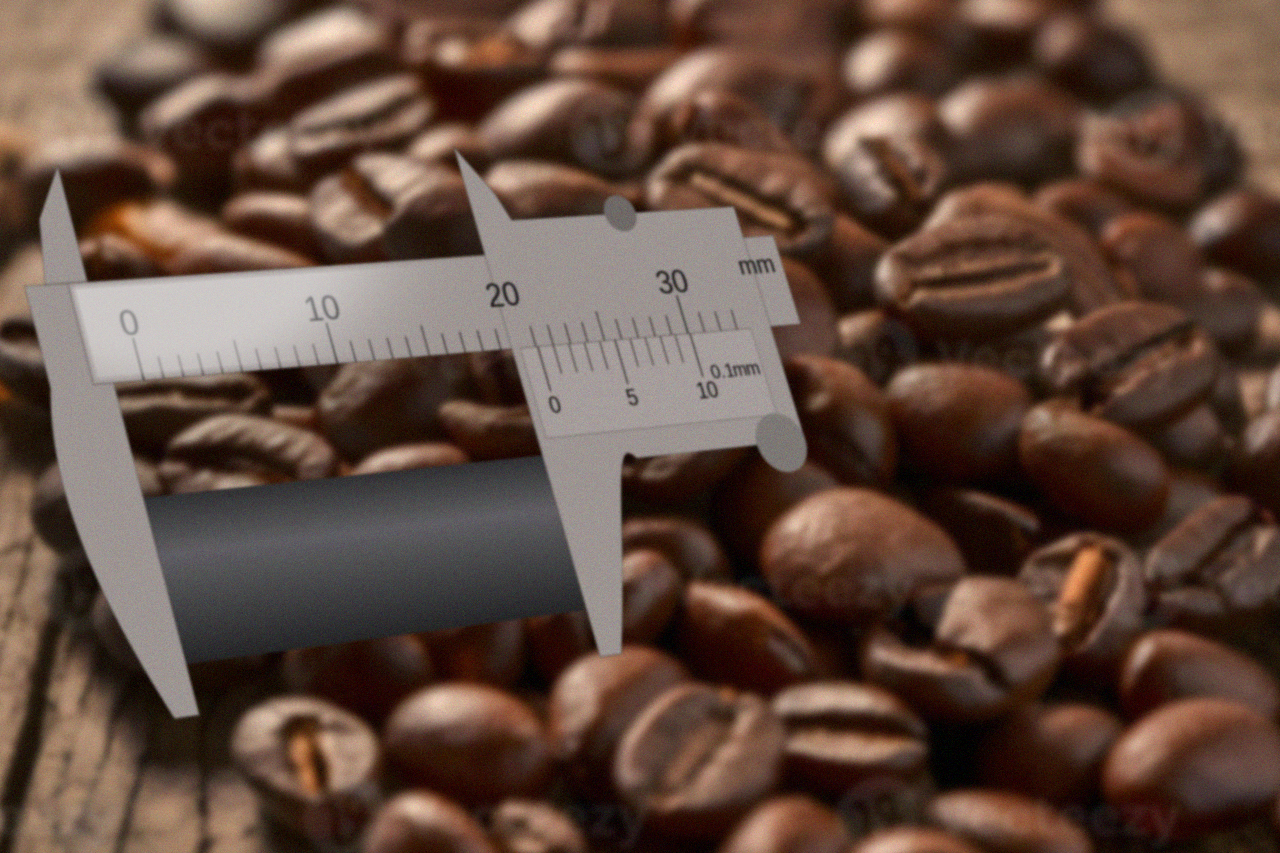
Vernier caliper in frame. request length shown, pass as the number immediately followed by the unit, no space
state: 21.1mm
